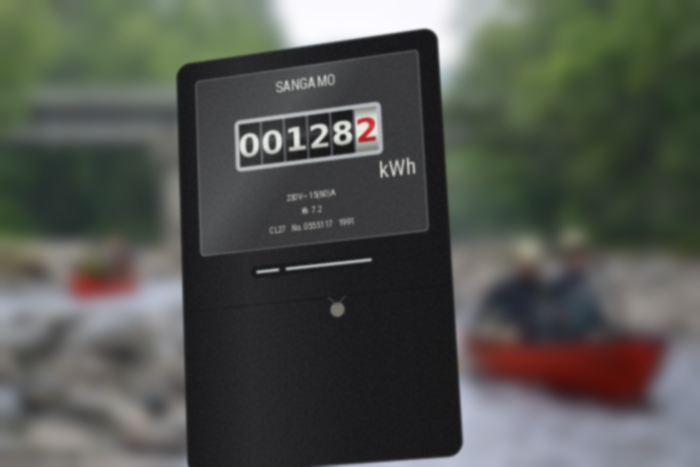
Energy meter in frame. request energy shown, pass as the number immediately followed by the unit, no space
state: 128.2kWh
